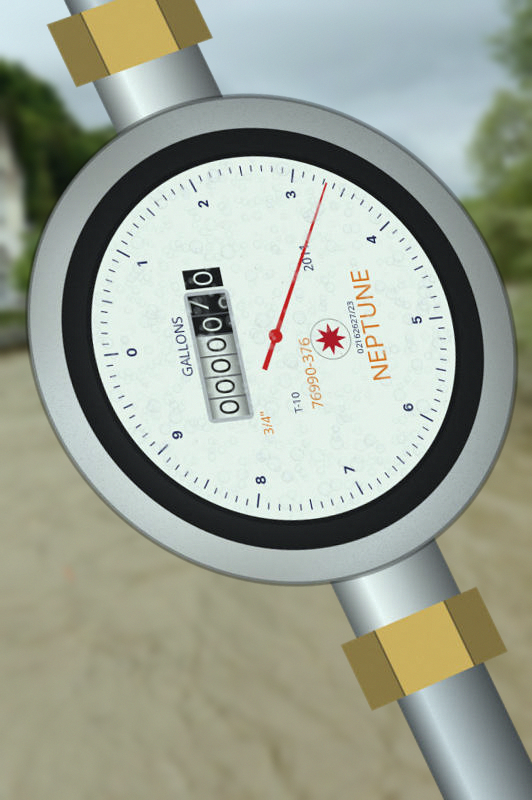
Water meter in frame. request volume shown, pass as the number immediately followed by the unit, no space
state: 73.3gal
